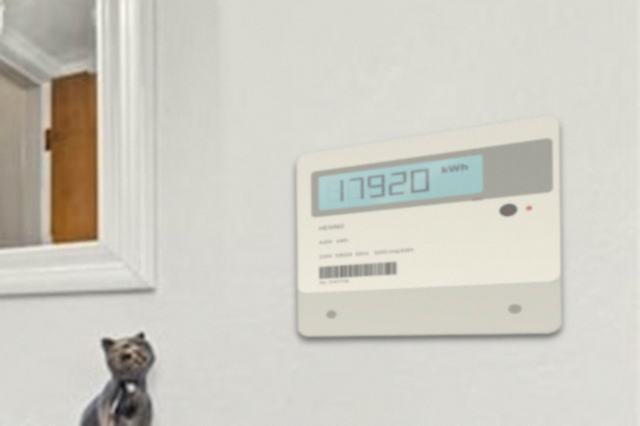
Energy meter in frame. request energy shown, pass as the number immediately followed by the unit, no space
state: 17920kWh
